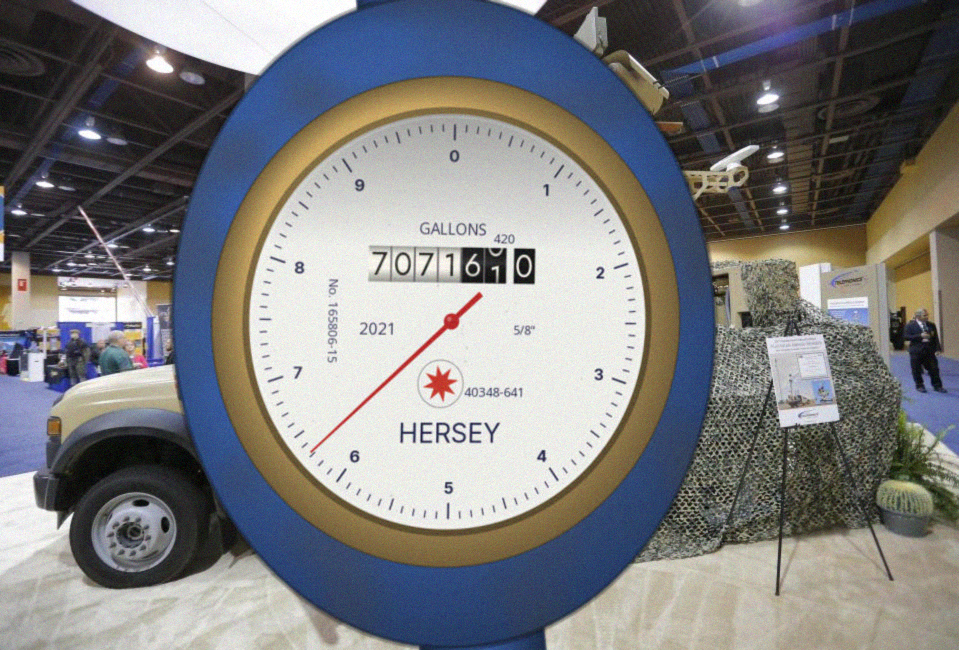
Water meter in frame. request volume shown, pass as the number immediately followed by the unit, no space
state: 7071606.3gal
